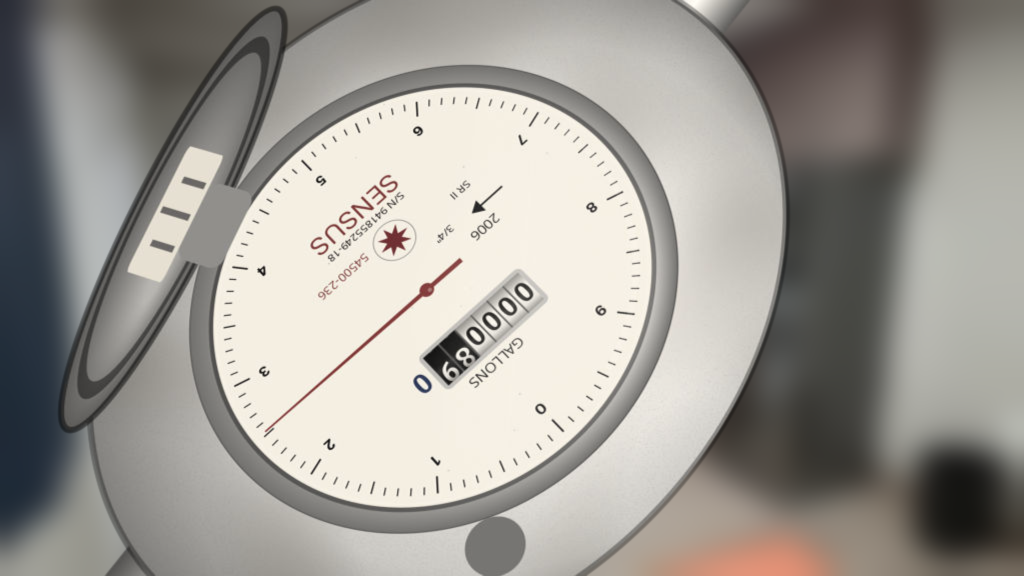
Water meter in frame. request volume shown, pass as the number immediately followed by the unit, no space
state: 892.5gal
